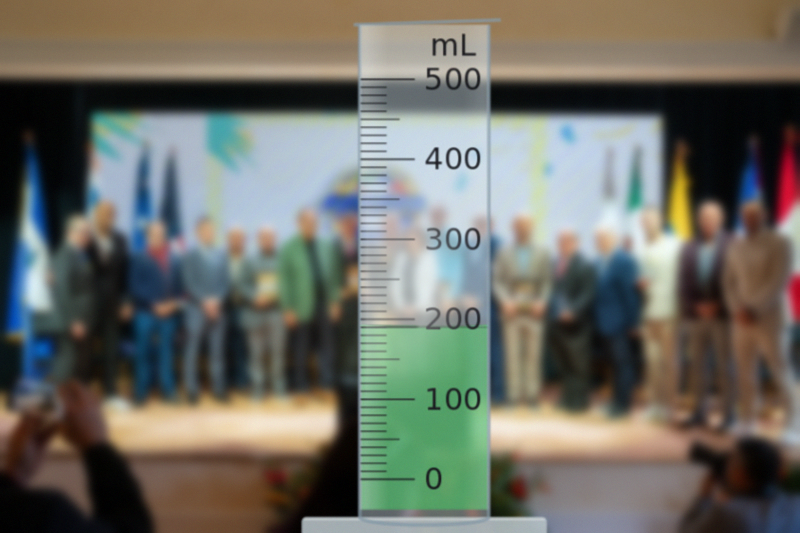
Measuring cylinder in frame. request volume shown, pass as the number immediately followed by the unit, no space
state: 190mL
